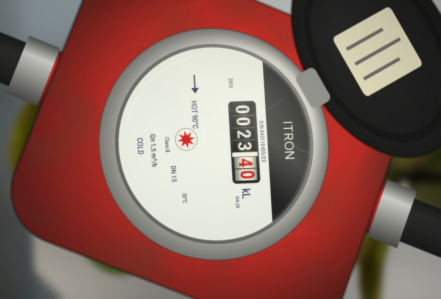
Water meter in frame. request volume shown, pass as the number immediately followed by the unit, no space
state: 23.40kL
